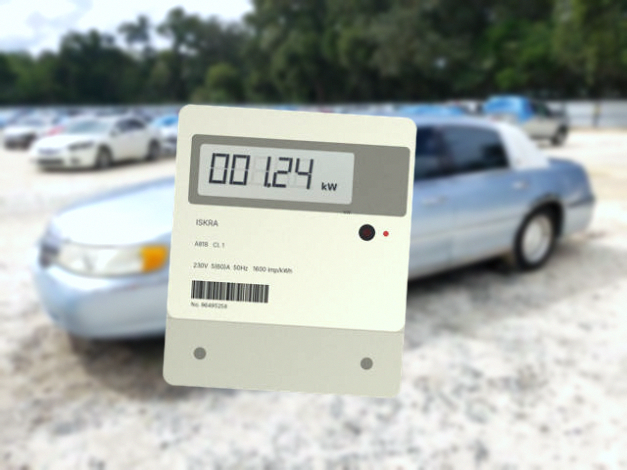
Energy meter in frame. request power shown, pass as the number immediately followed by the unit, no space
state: 1.24kW
